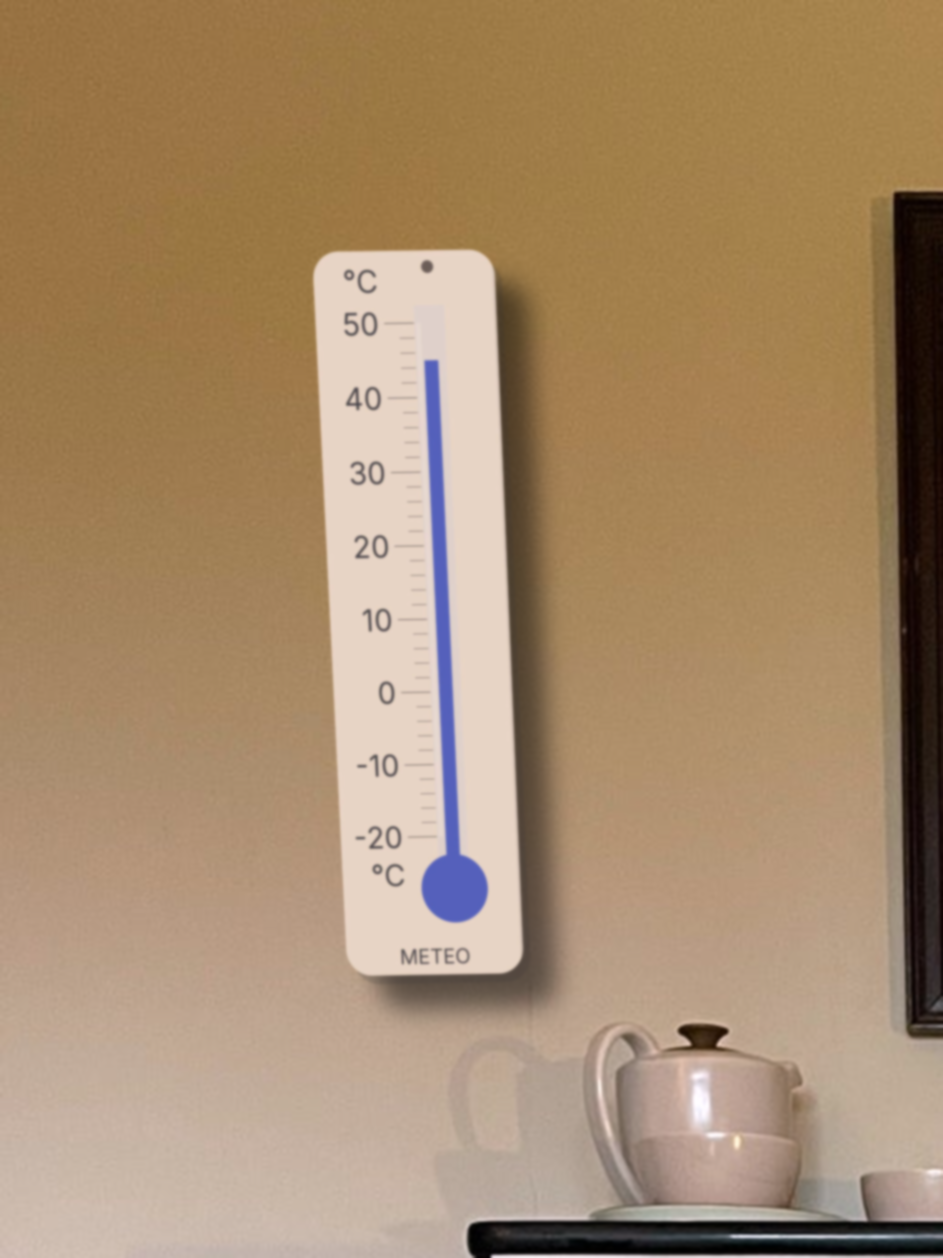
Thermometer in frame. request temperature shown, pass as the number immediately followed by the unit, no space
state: 45°C
